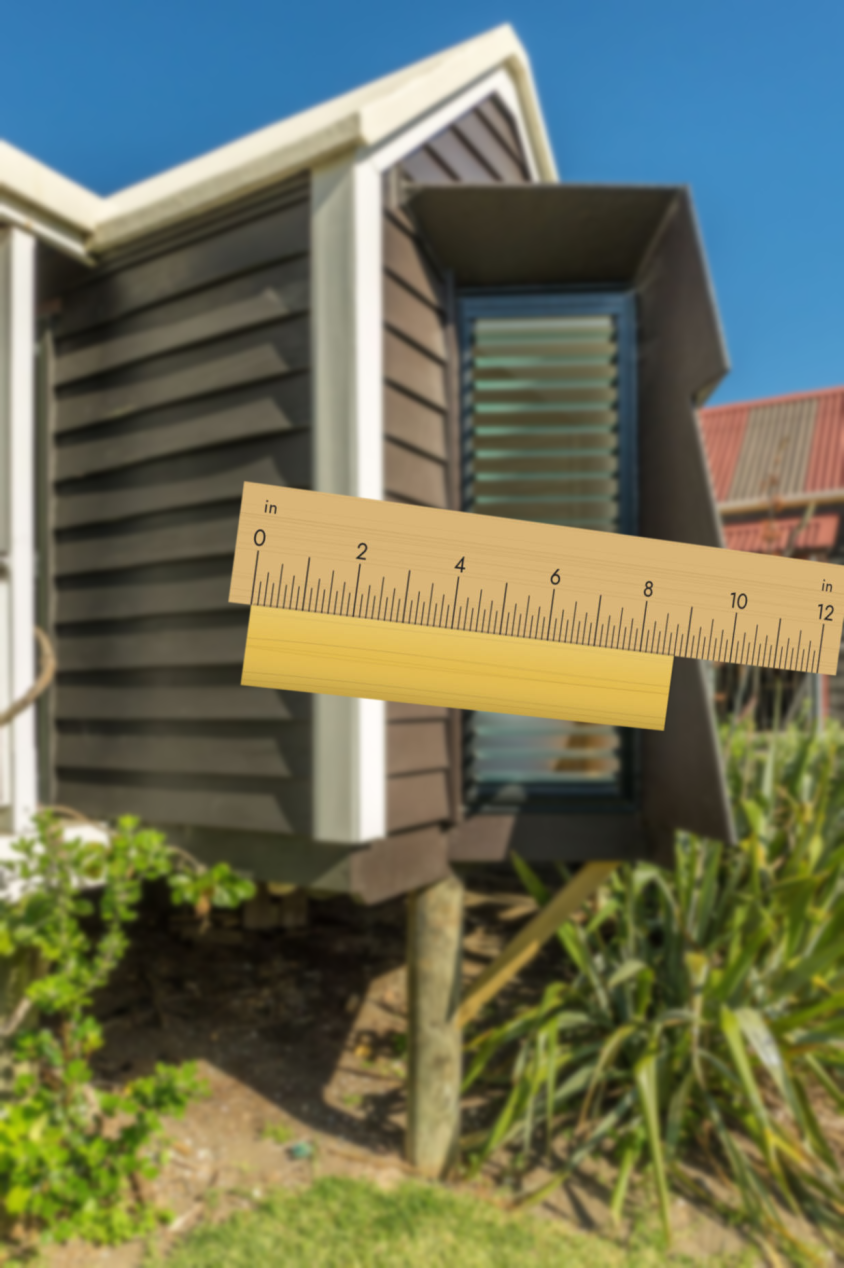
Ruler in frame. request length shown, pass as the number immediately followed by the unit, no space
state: 8.75in
